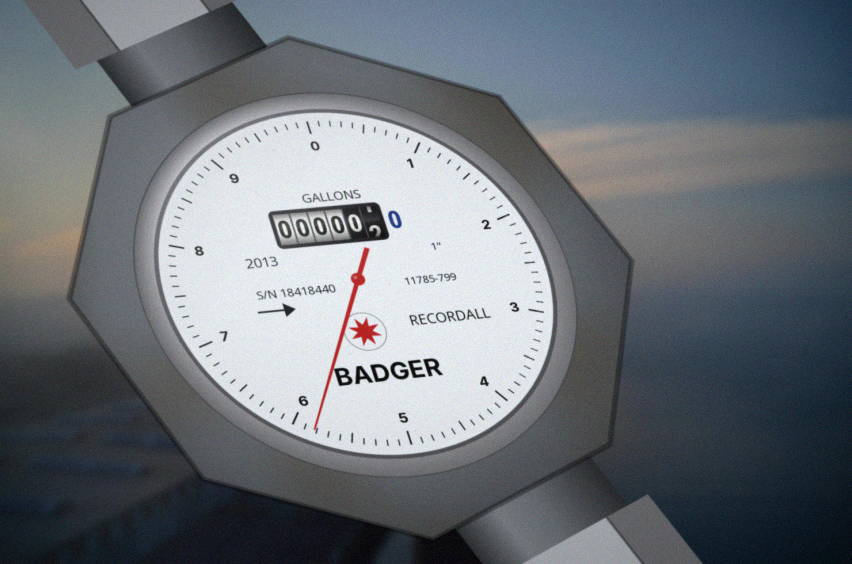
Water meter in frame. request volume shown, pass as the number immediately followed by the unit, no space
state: 15.8gal
